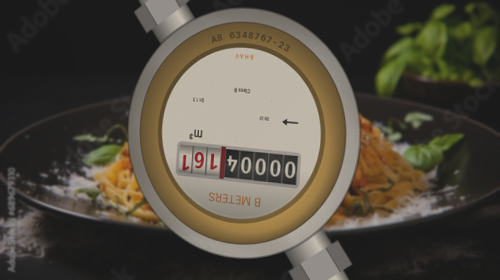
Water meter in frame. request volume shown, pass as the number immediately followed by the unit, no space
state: 4.161m³
